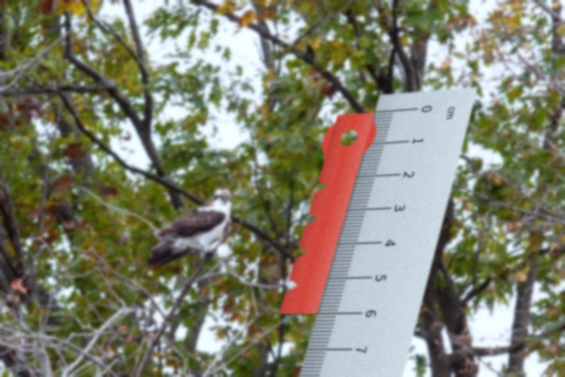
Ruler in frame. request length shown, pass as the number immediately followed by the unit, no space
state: 6cm
